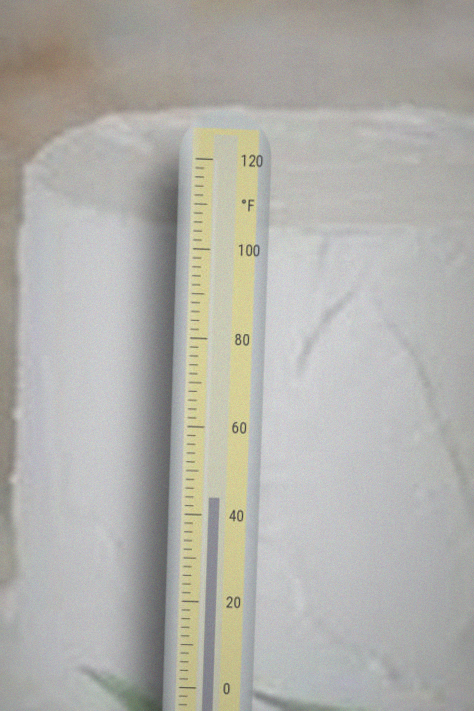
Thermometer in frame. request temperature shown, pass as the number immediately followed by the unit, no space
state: 44°F
